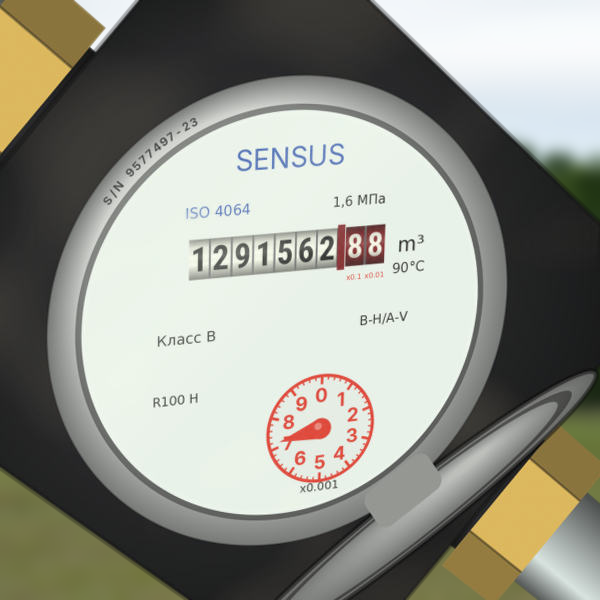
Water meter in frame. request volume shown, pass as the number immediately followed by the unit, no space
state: 1291562.887m³
